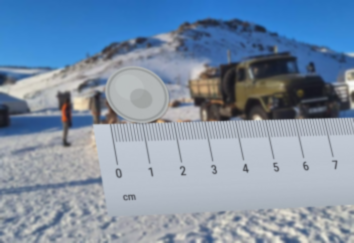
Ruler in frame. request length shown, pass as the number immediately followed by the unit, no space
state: 2cm
